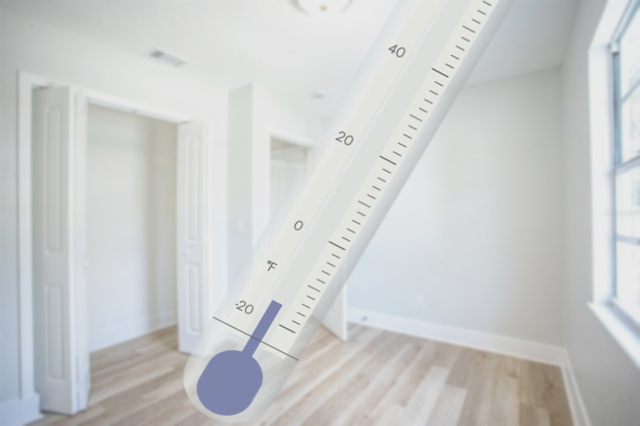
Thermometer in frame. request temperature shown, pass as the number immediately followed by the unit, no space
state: -16°F
